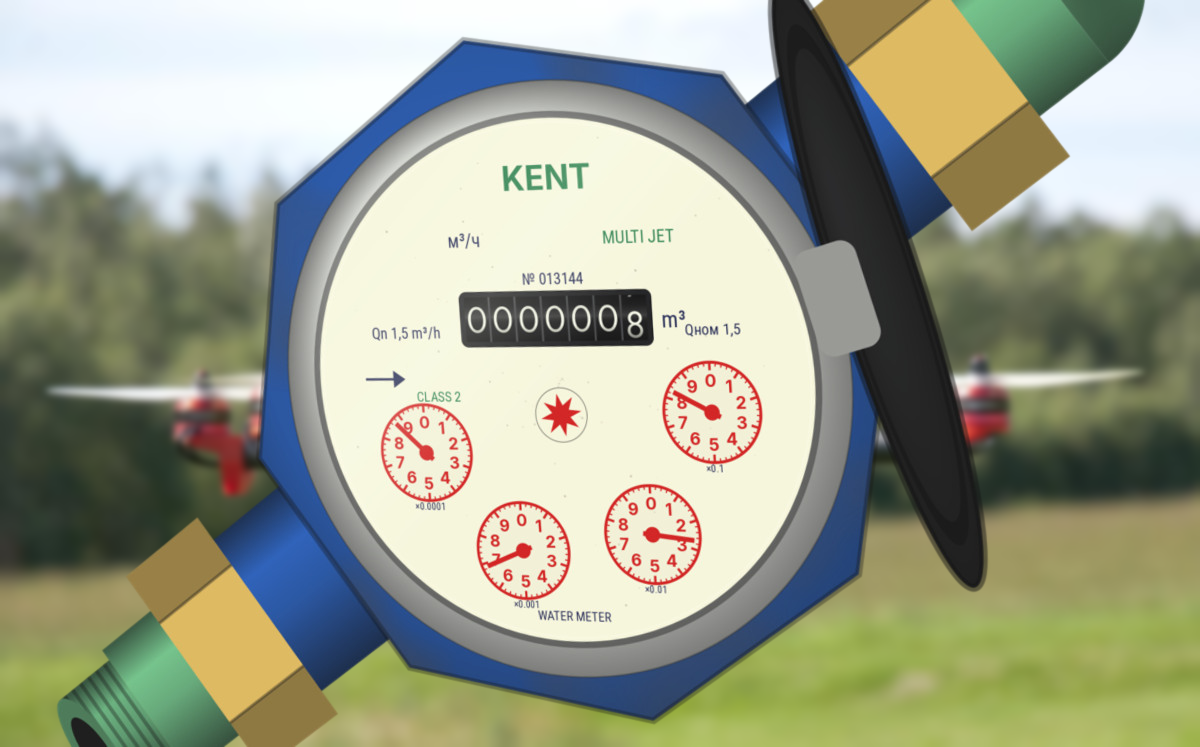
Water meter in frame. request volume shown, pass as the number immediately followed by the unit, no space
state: 7.8268m³
